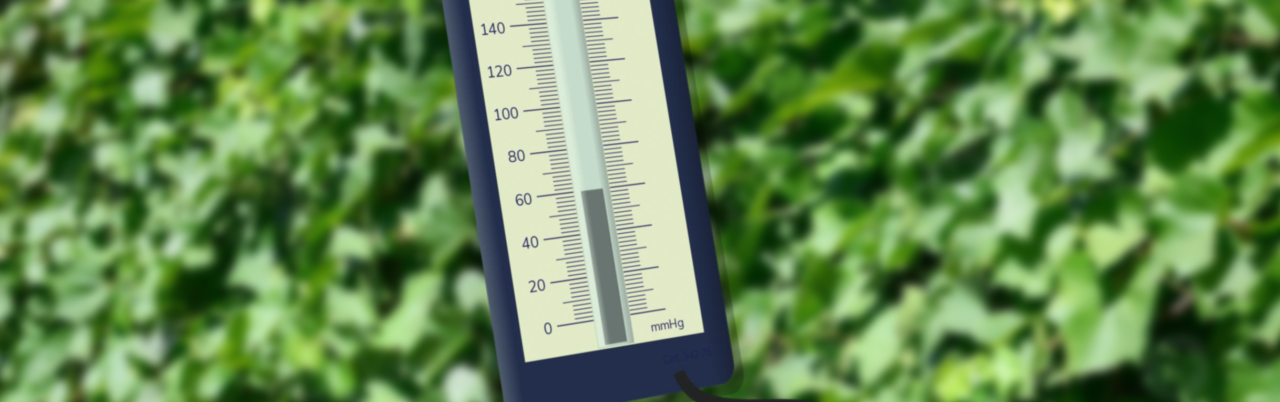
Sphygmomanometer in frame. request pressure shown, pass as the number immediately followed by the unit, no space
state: 60mmHg
